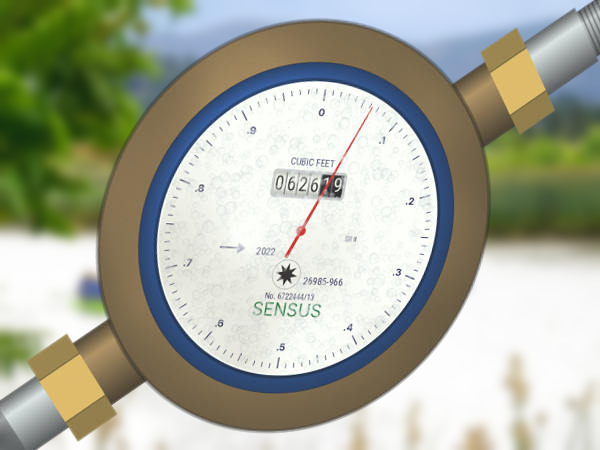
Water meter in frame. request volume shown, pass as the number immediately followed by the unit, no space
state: 62619.06ft³
